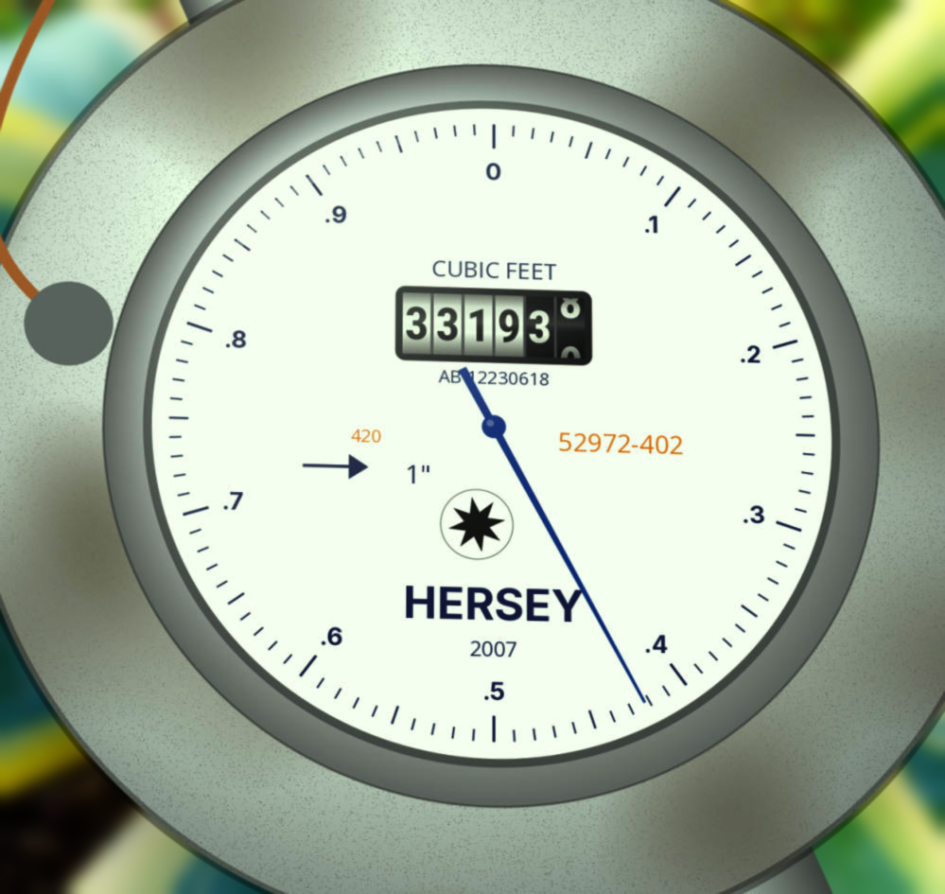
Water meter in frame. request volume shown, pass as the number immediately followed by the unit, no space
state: 331938.42ft³
